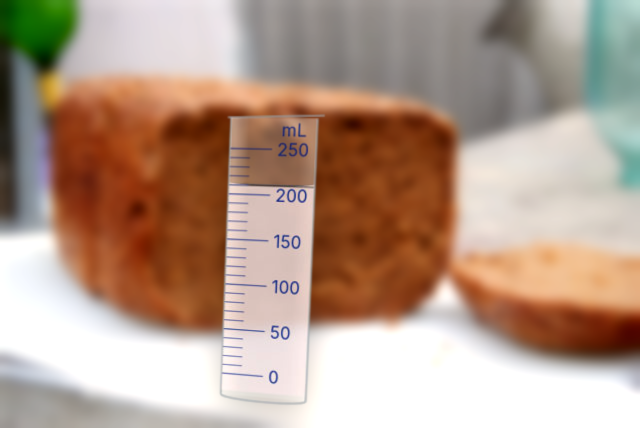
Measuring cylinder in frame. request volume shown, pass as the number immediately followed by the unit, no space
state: 210mL
